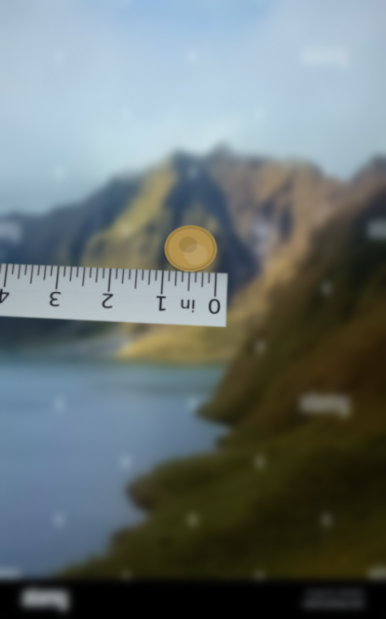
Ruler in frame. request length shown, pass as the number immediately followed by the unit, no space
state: 1in
